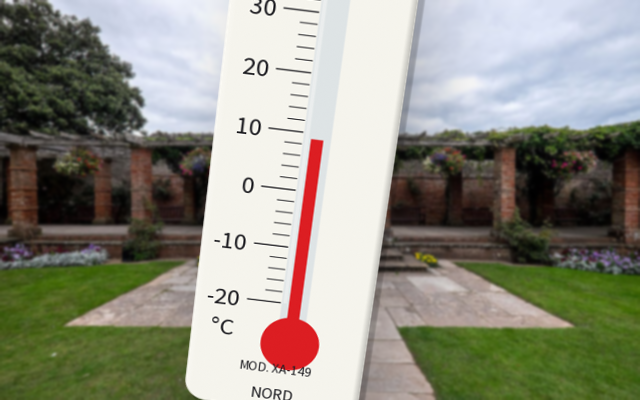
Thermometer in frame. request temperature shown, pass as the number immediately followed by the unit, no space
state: 9°C
